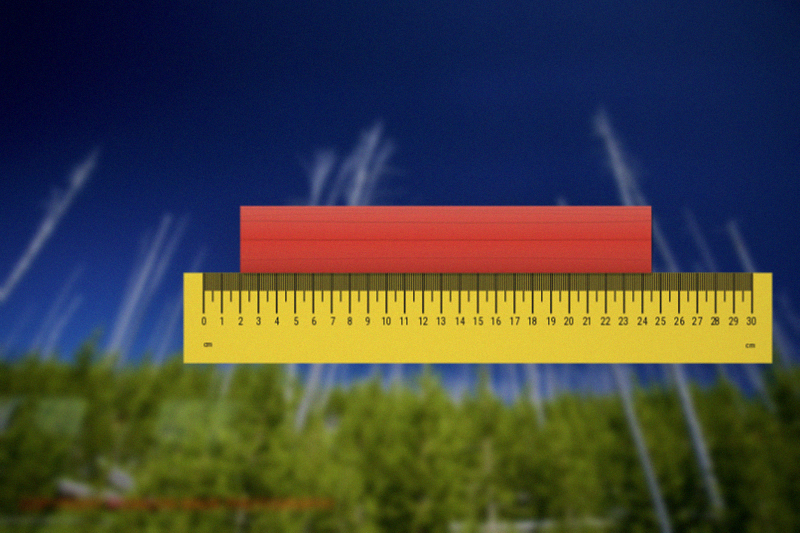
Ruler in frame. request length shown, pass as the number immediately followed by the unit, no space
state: 22.5cm
